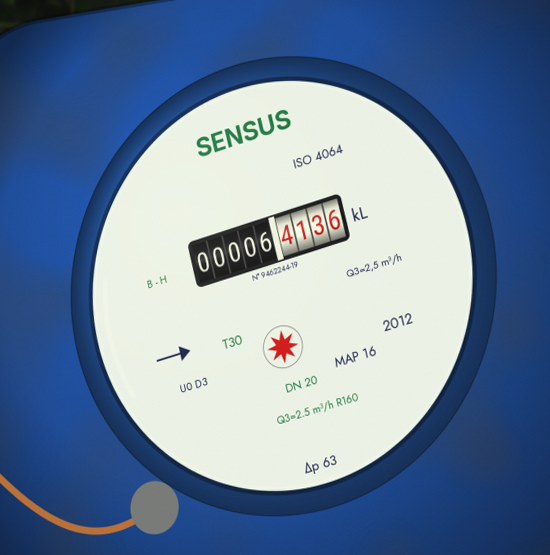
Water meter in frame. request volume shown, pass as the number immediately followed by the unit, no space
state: 6.4136kL
